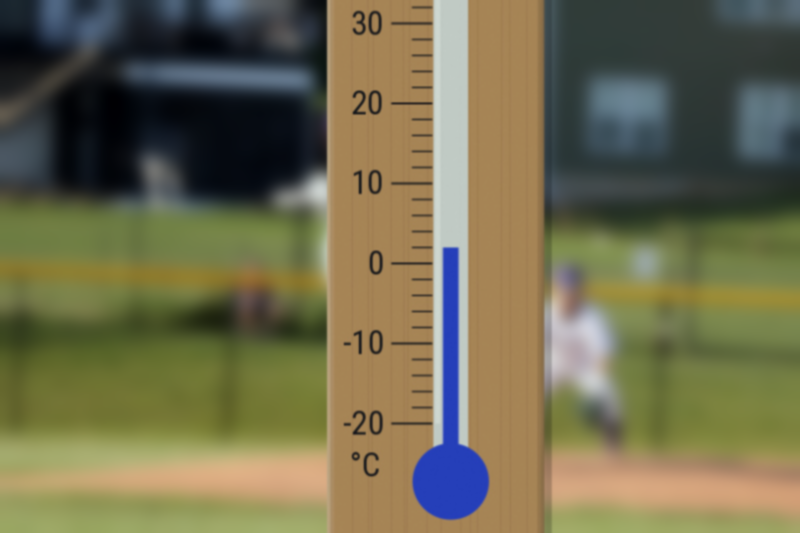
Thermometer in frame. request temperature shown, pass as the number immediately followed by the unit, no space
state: 2°C
